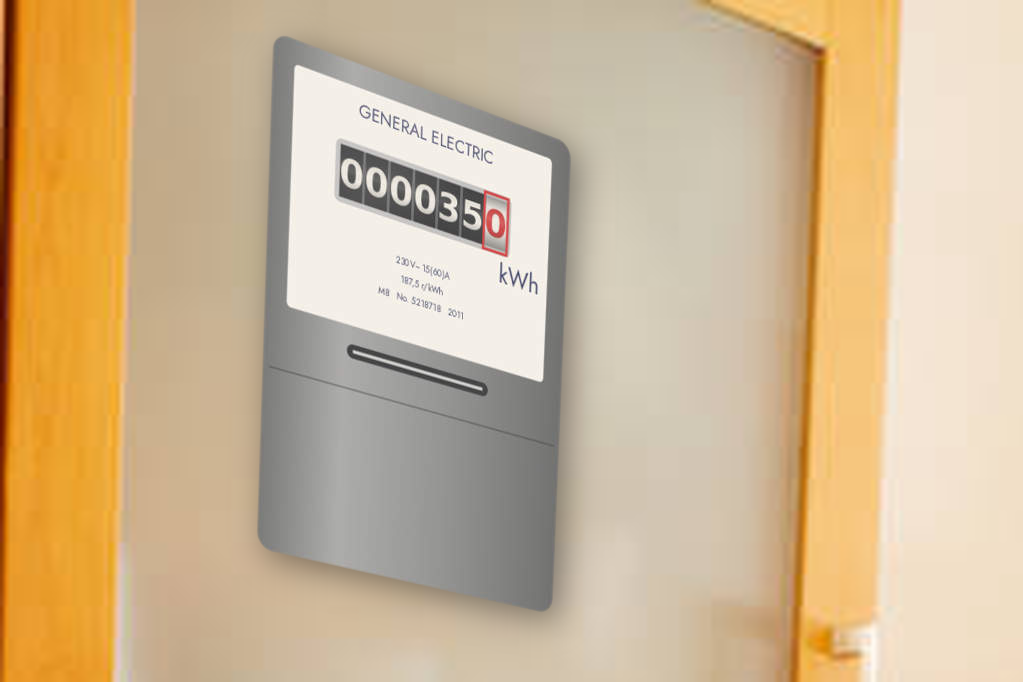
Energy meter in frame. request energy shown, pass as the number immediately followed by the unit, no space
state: 35.0kWh
